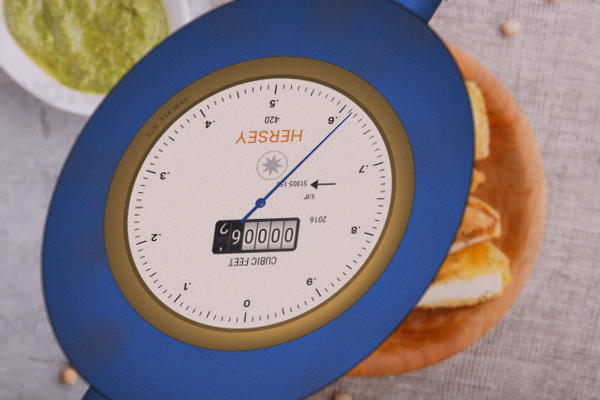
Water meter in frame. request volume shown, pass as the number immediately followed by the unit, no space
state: 61.61ft³
